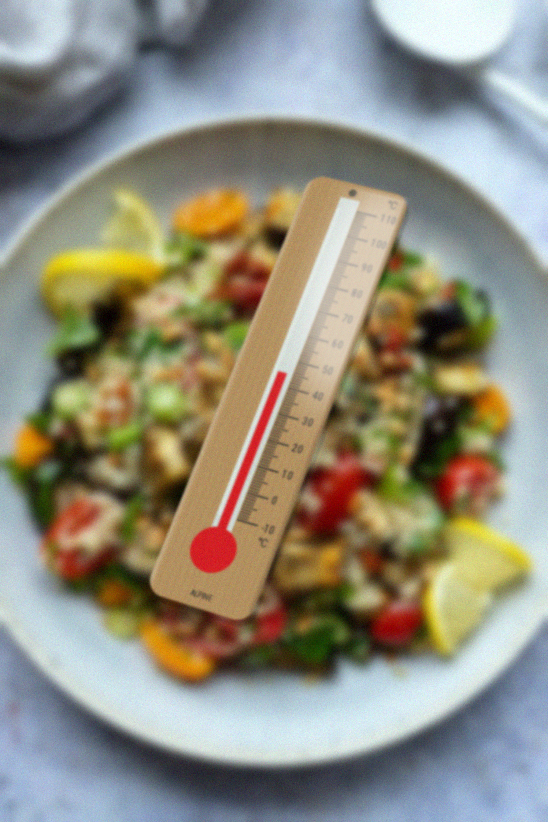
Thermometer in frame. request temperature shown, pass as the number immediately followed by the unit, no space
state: 45°C
